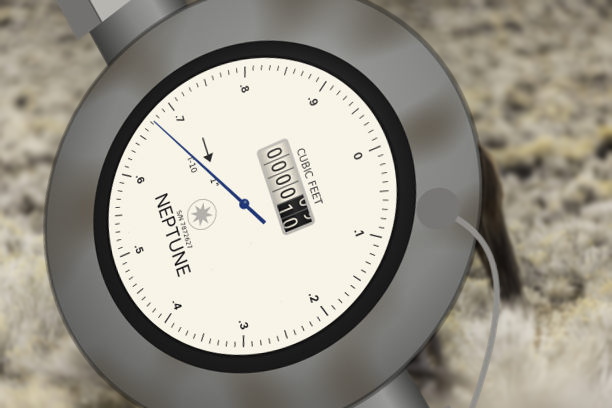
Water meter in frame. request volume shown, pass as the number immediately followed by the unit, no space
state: 9.67ft³
